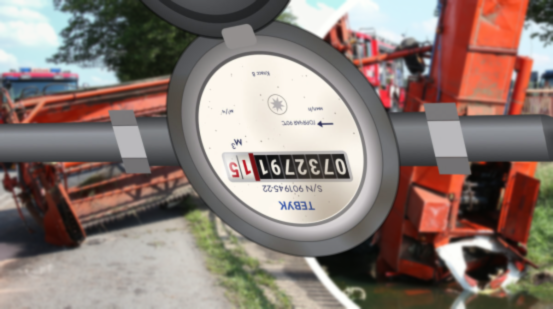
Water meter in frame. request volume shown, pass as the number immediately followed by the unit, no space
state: 732791.15m³
